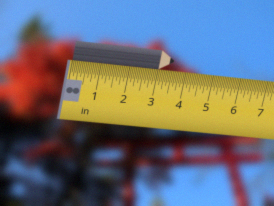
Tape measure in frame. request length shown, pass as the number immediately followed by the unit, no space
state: 3.5in
